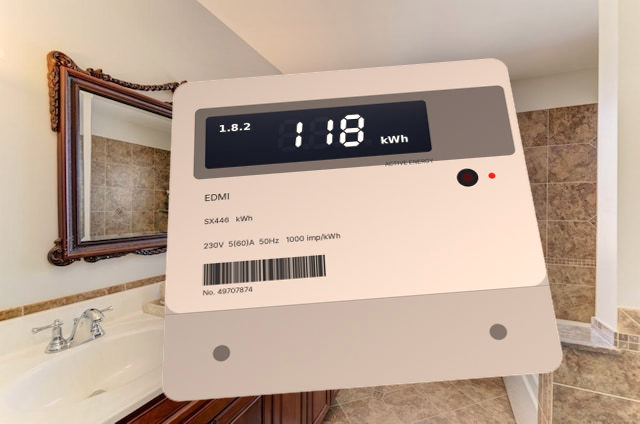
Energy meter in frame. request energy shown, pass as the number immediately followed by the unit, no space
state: 118kWh
